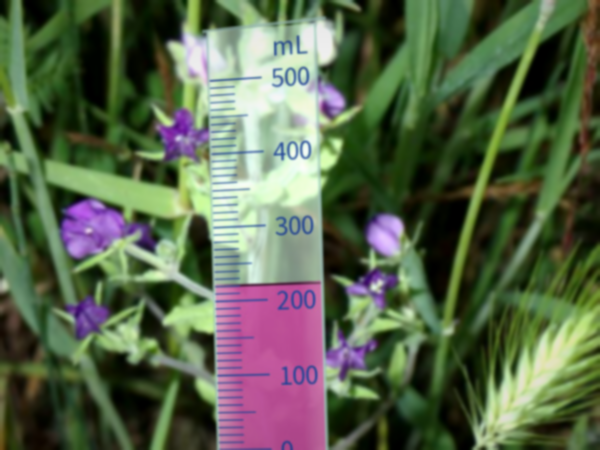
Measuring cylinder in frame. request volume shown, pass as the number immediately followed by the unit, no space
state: 220mL
